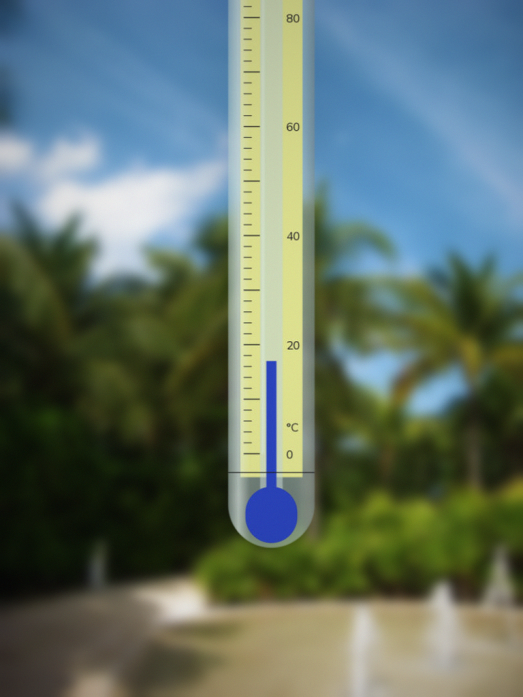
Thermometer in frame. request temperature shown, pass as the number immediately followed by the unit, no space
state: 17°C
